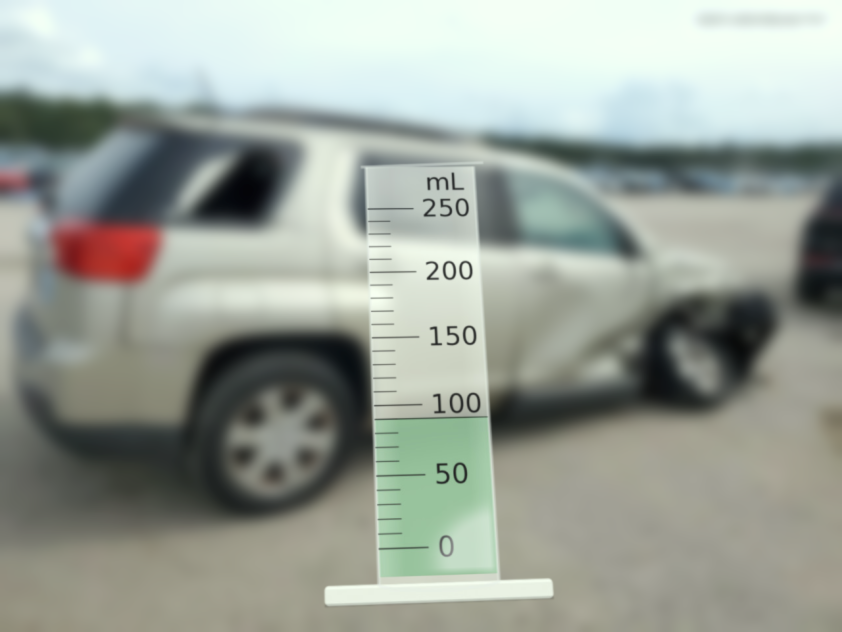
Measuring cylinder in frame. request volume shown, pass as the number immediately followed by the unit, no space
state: 90mL
